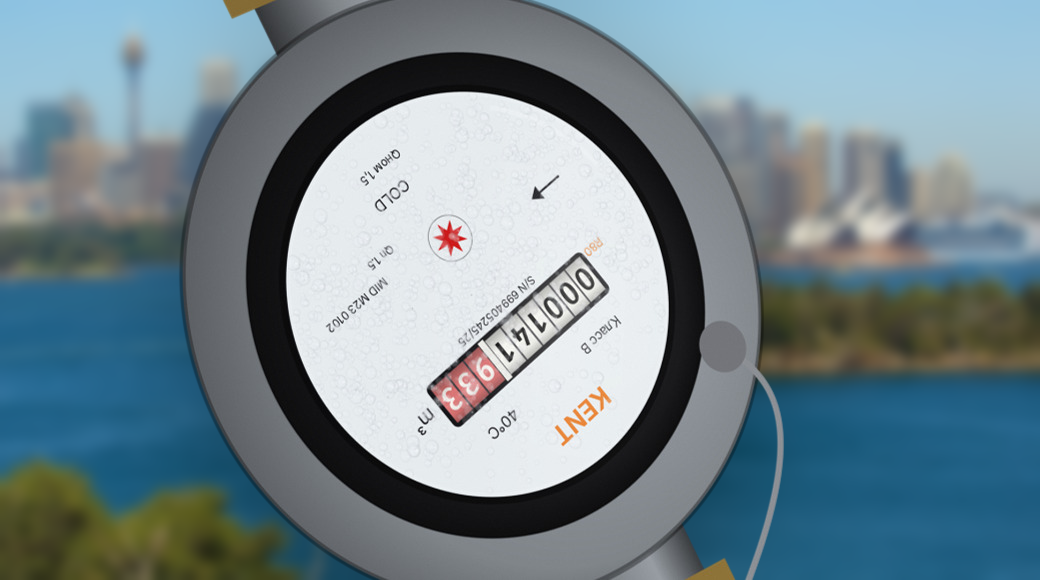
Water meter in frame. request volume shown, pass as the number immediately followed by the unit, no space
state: 141.933m³
